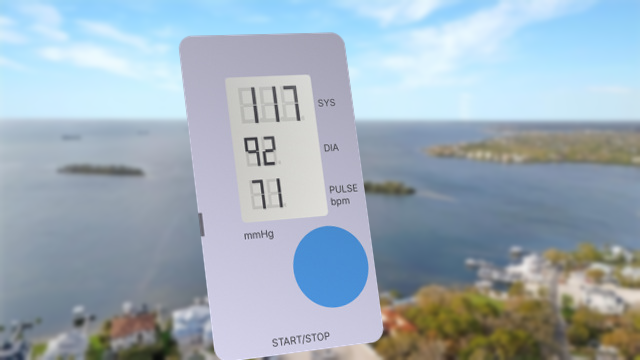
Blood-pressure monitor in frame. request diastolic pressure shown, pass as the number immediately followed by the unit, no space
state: 92mmHg
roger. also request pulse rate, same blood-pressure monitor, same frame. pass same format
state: 71bpm
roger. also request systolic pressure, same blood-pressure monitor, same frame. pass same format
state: 117mmHg
